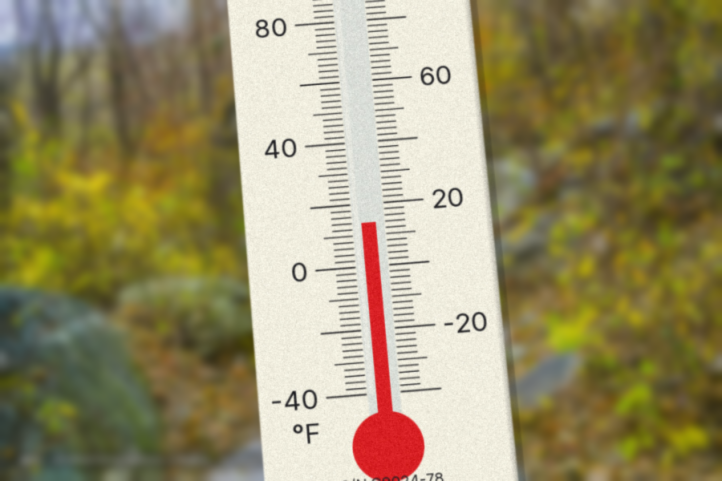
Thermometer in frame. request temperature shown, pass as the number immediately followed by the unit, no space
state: 14°F
